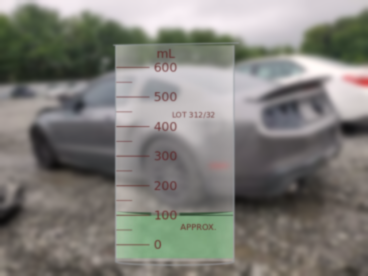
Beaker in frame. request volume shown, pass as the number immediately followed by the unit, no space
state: 100mL
